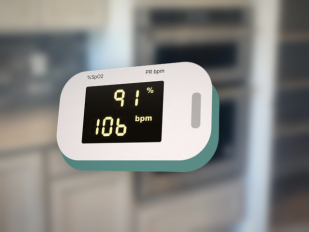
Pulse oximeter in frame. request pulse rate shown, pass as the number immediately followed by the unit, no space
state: 106bpm
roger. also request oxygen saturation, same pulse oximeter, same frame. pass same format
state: 91%
